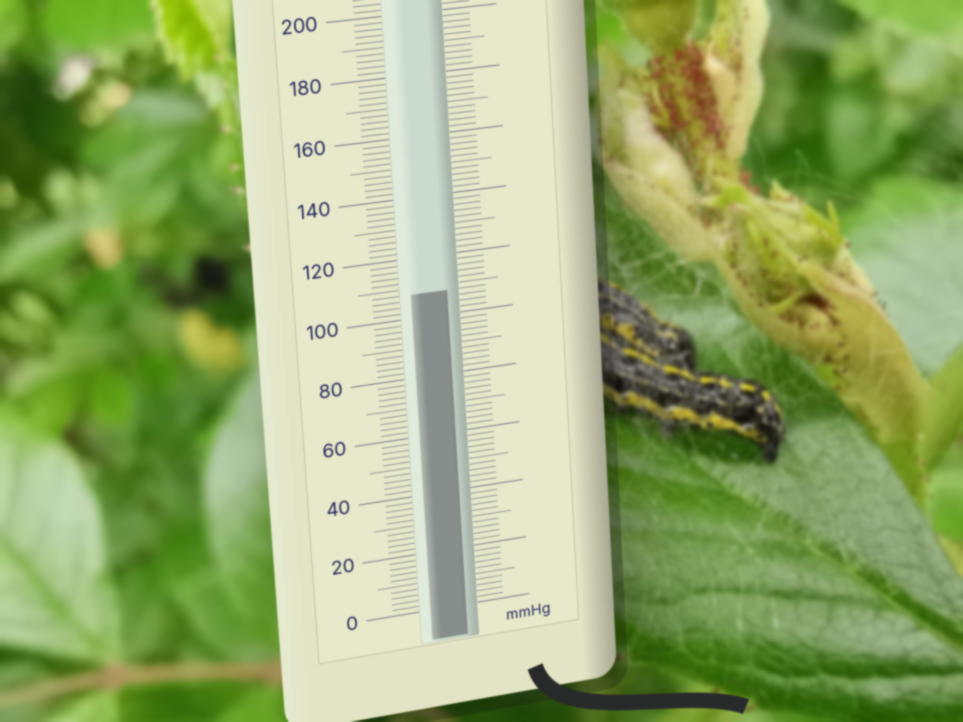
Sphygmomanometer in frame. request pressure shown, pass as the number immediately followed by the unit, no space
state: 108mmHg
